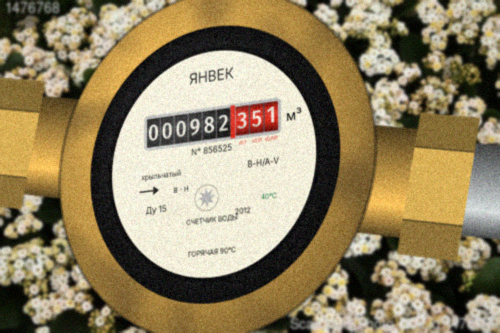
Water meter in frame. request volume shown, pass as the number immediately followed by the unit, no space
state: 982.351m³
